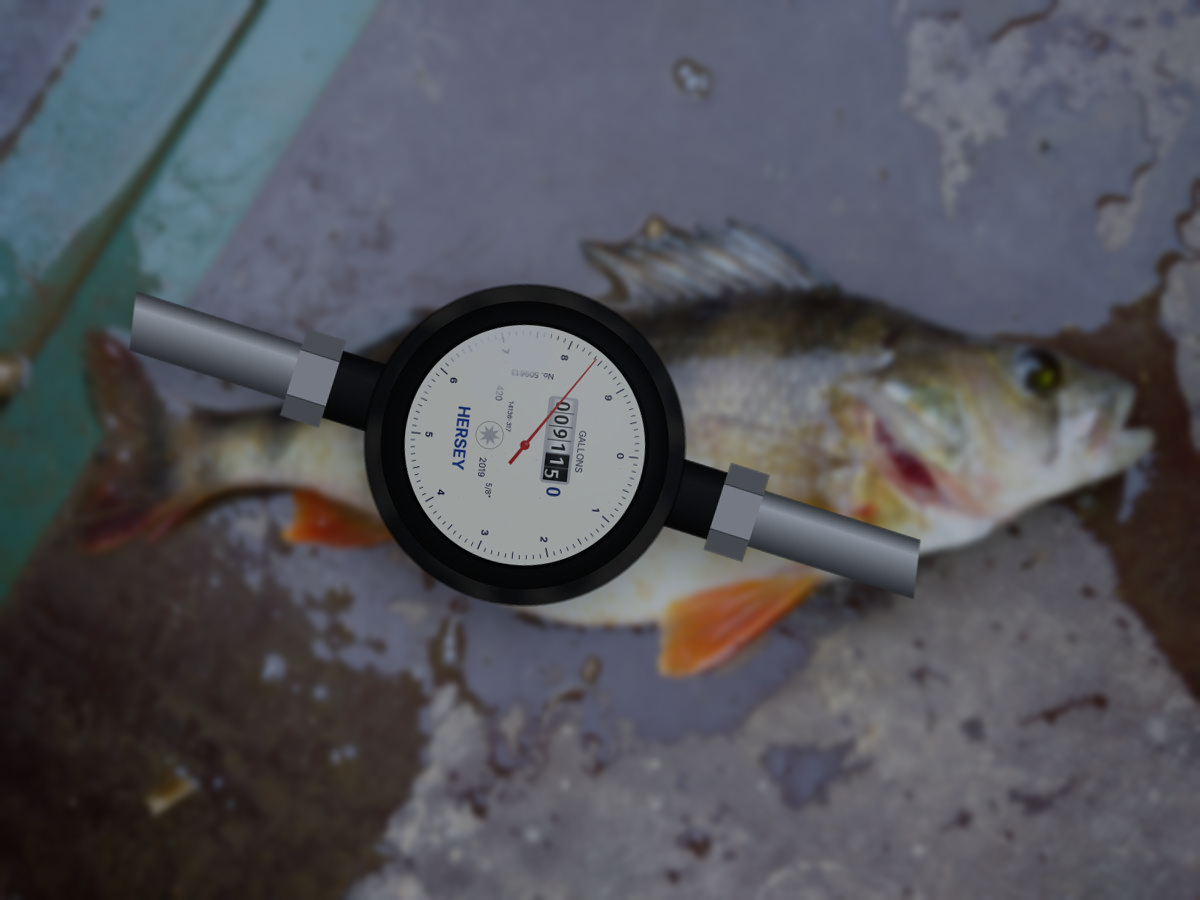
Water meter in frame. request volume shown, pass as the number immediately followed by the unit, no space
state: 91148.4gal
